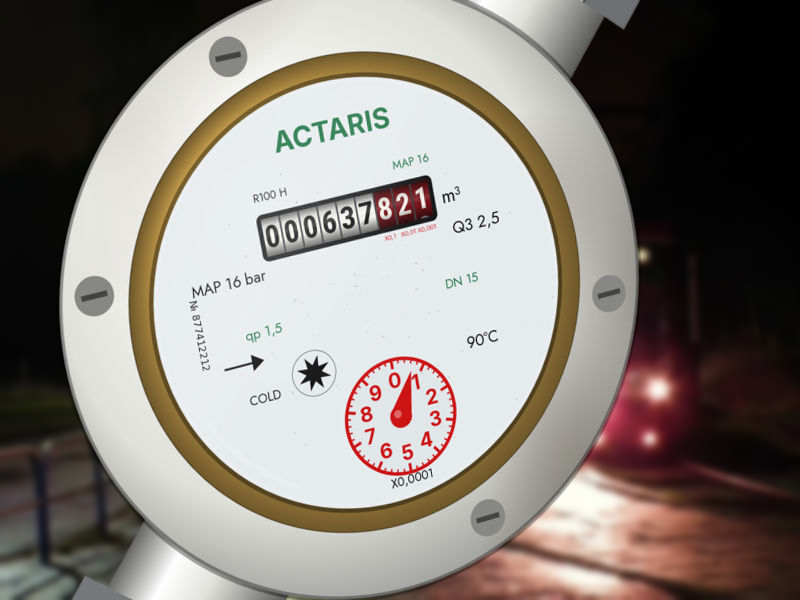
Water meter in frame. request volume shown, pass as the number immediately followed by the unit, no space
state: 637.8210m³
